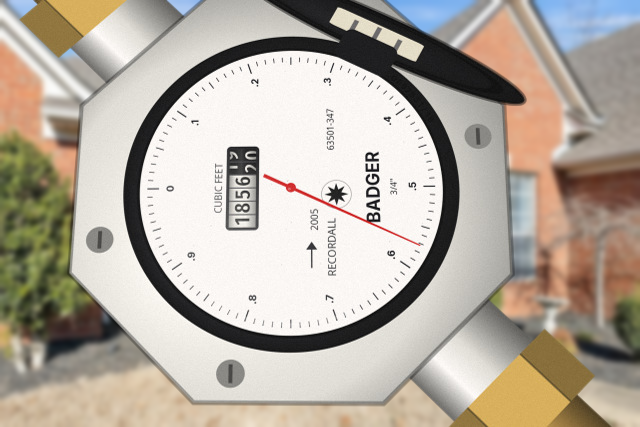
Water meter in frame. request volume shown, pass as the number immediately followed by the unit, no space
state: 185619.57ft³
